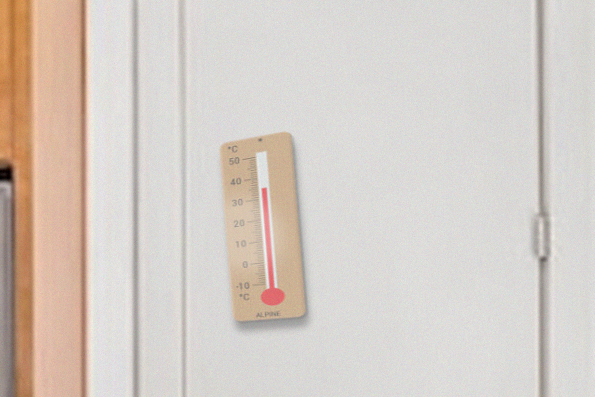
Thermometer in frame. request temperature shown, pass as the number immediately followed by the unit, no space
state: 35°C
